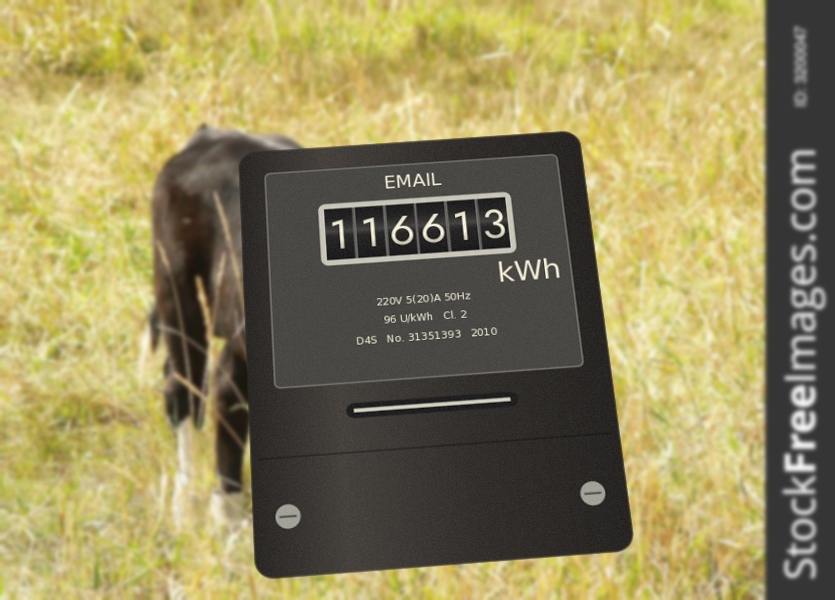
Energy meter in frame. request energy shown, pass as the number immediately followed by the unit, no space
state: 116613kWh
